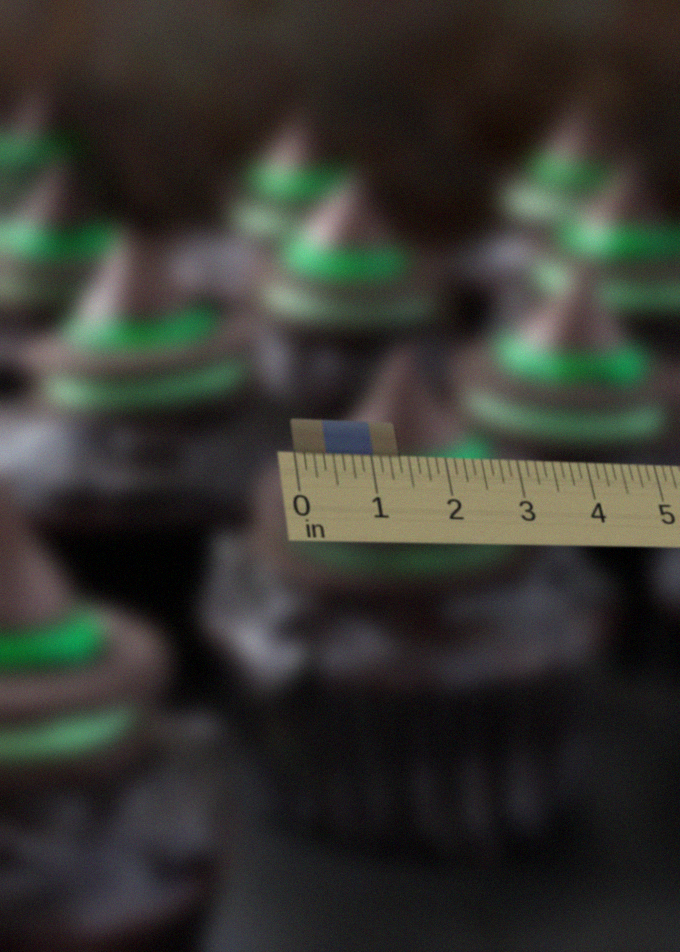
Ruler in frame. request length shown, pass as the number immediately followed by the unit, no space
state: 1.375in
